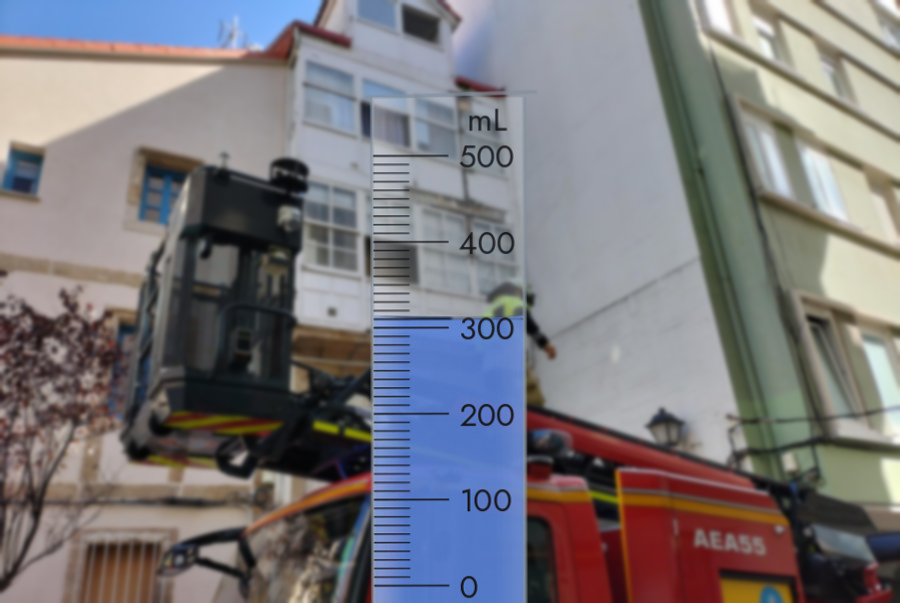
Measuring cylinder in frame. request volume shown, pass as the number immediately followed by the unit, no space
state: 310mL
